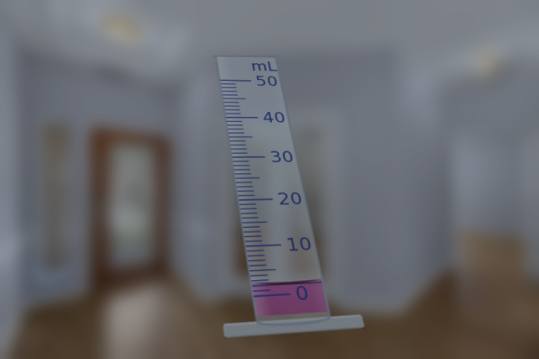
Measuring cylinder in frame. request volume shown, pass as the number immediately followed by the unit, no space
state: 2mL
